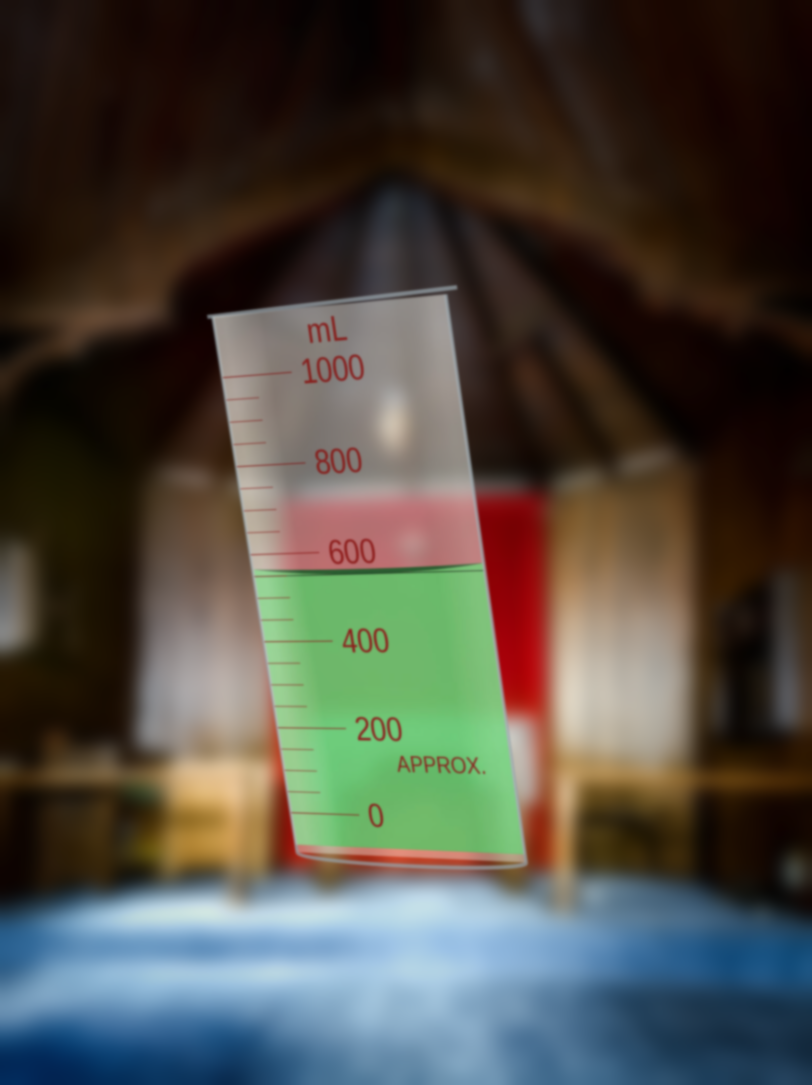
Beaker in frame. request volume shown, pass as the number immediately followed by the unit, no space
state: 550mL
